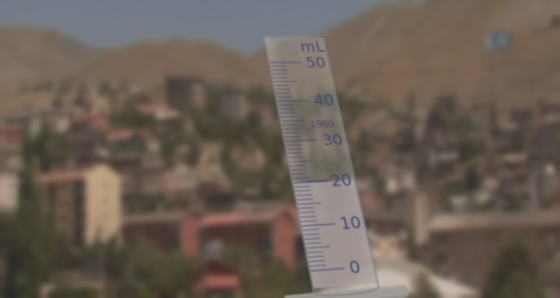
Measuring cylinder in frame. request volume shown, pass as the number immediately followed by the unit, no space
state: 20mL
